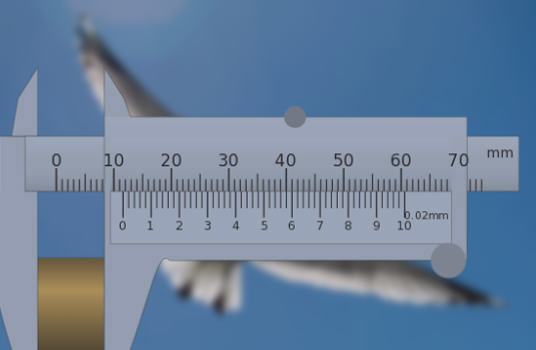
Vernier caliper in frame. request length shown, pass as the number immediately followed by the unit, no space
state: 11.6mm
